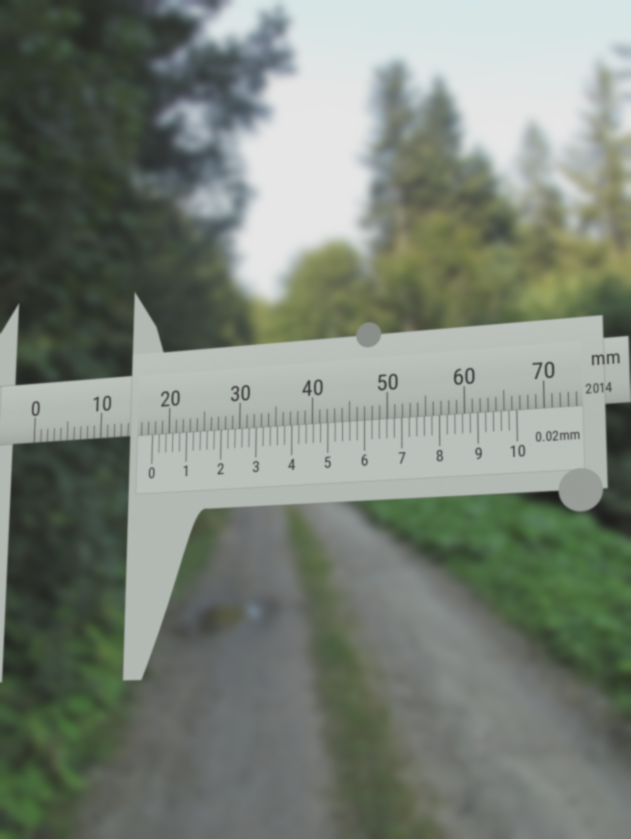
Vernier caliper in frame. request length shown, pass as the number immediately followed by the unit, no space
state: 17.6mm
